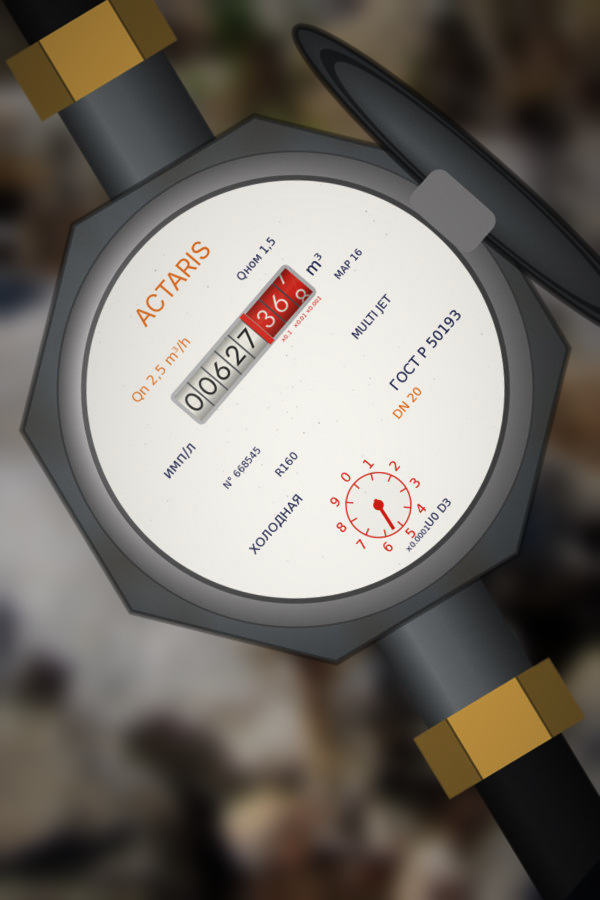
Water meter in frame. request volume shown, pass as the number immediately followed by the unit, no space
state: 627.3675m³
